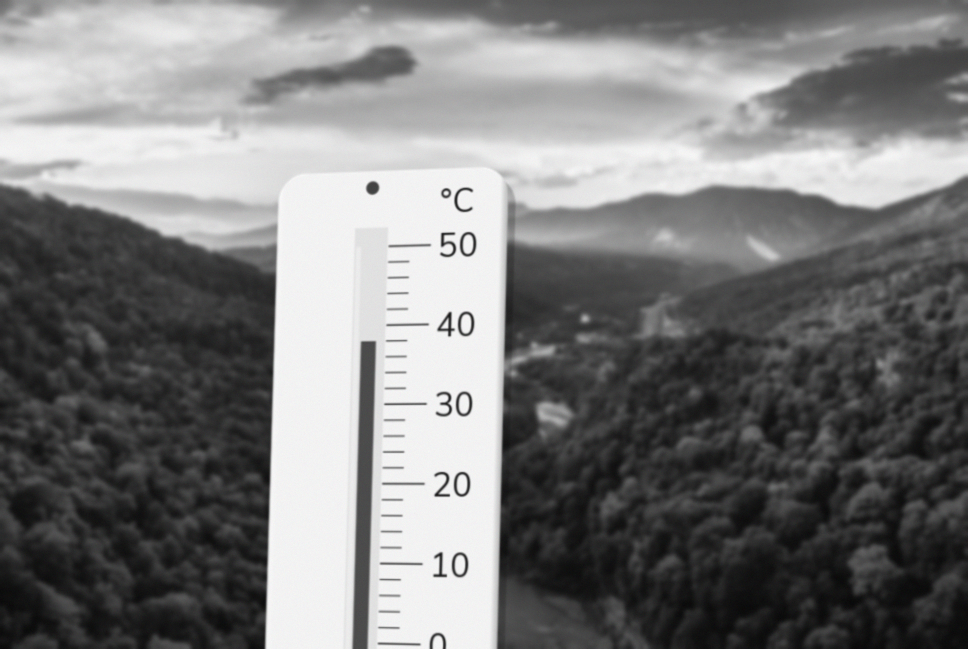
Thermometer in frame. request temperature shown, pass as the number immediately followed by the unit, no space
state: 38°C
